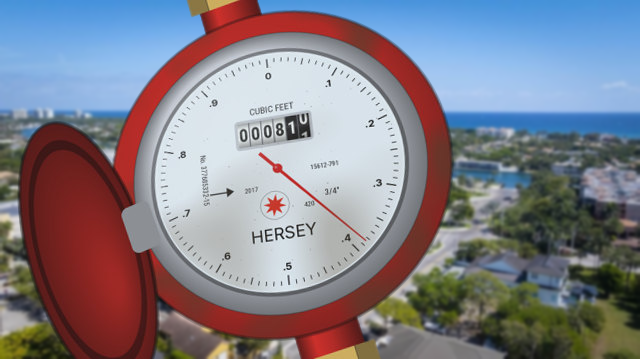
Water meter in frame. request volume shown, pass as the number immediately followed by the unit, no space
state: 810.38ft³
